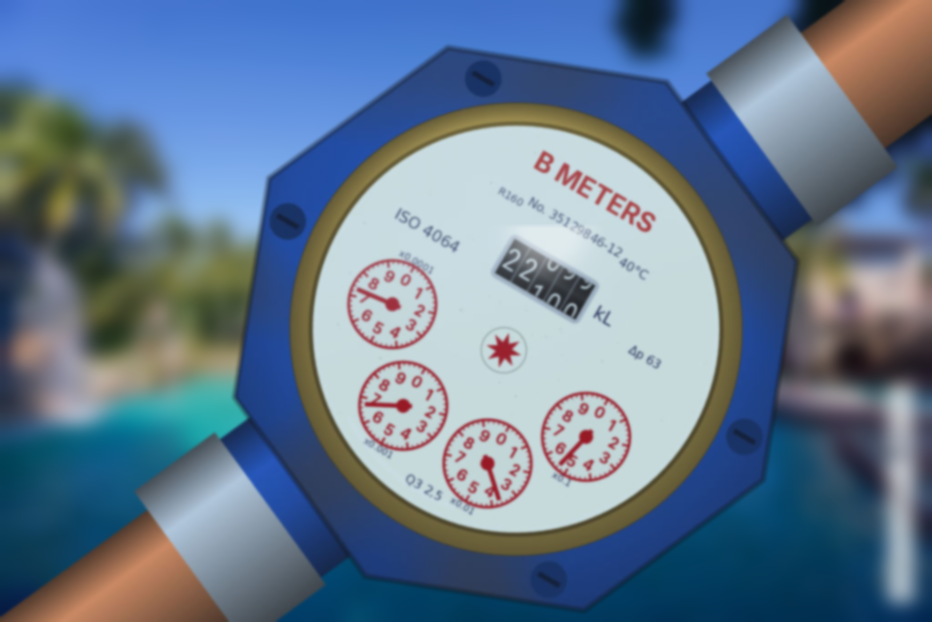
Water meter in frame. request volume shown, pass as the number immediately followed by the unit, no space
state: 22099.5367kL
